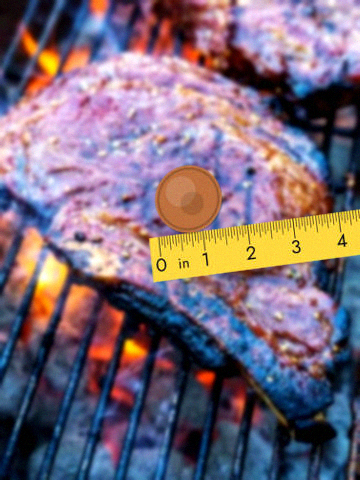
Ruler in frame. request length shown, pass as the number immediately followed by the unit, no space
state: 1.5in
